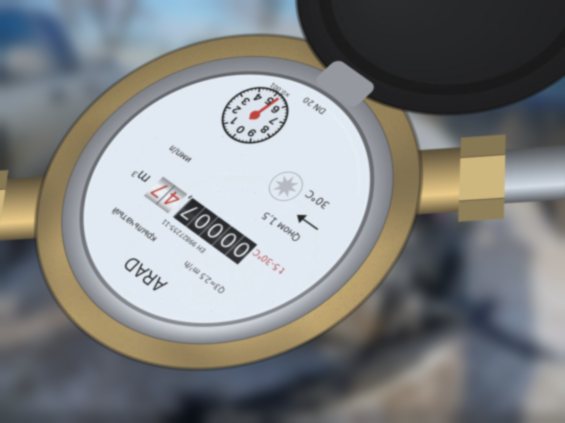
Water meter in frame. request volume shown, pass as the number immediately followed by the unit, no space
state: 7.475m³
